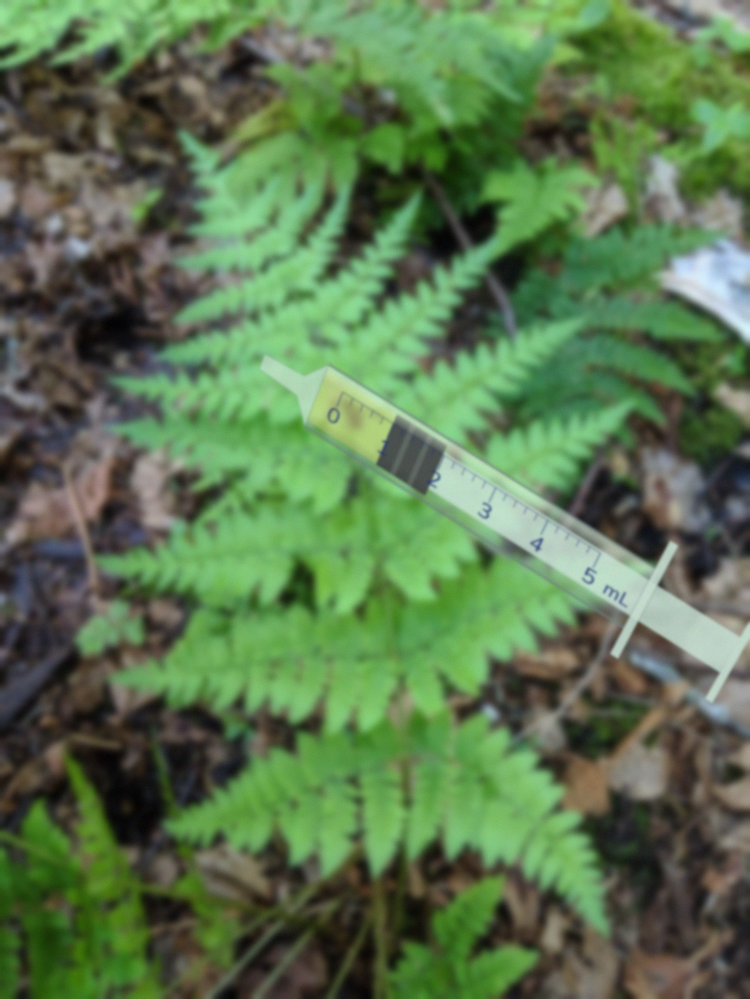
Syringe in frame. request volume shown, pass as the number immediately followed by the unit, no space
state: 1mL
